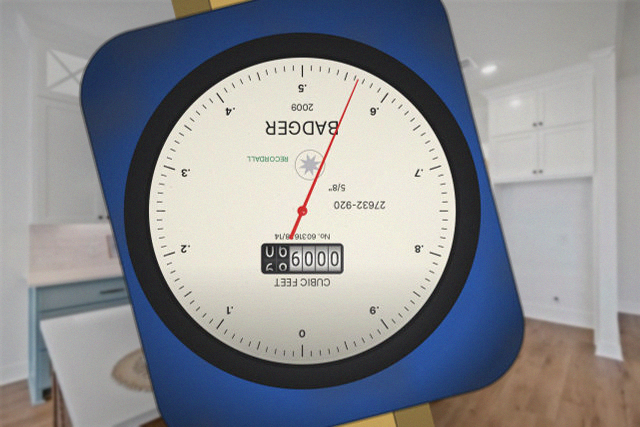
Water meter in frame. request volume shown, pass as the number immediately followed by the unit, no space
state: 989.56ft³
